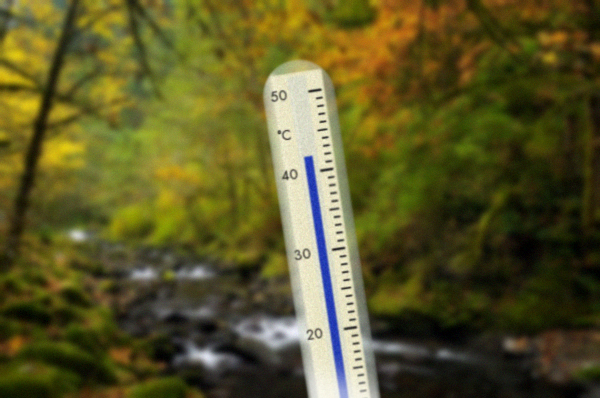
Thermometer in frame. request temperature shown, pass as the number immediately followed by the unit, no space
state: 42°C
